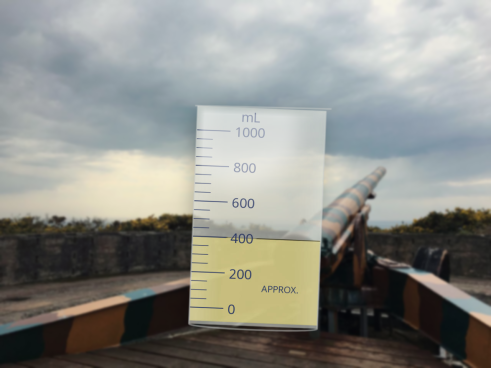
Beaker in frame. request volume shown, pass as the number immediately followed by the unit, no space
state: 400mL
